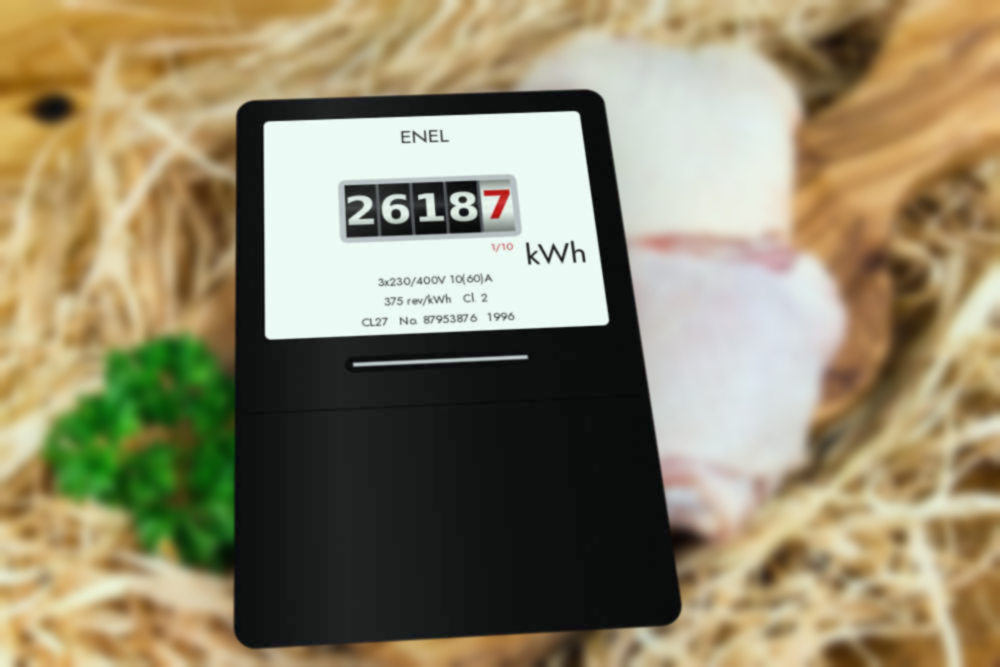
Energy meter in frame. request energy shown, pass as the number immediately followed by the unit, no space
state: 2618.7kWh
